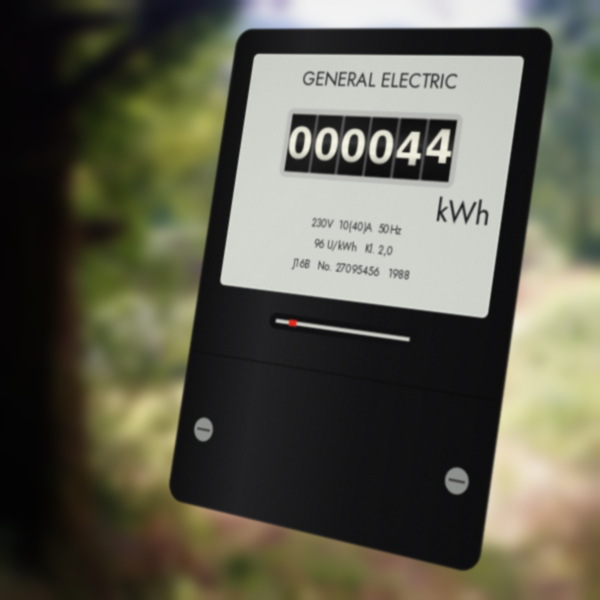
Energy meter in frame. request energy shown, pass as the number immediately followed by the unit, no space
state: 44kWh
